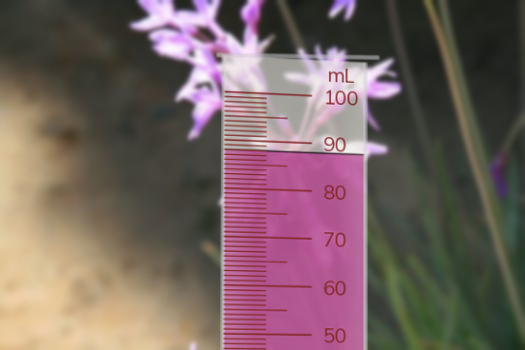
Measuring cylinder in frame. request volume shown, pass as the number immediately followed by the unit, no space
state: 88mL
